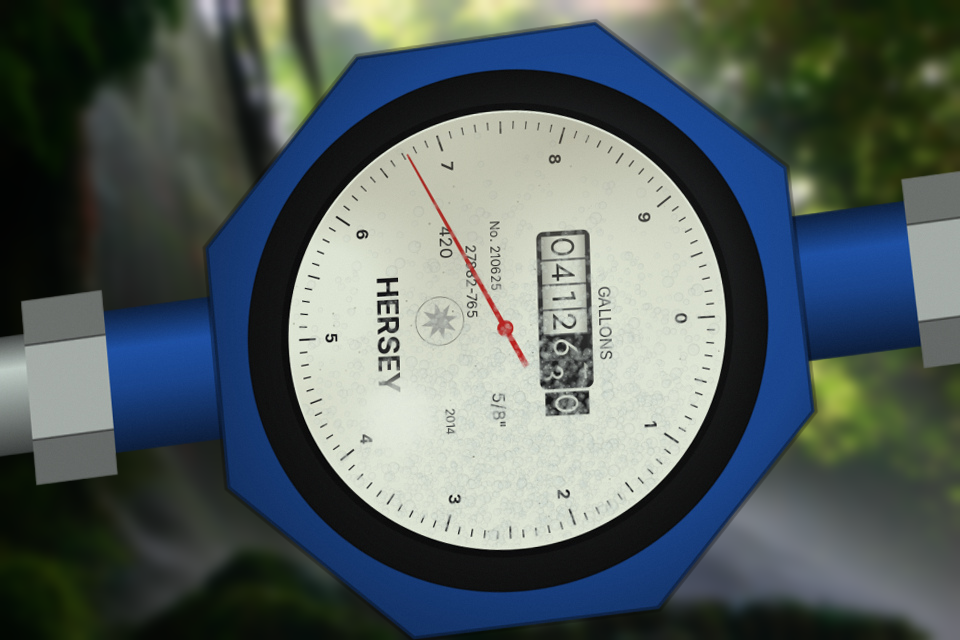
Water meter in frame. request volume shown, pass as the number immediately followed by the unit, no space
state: 412626.7gal
